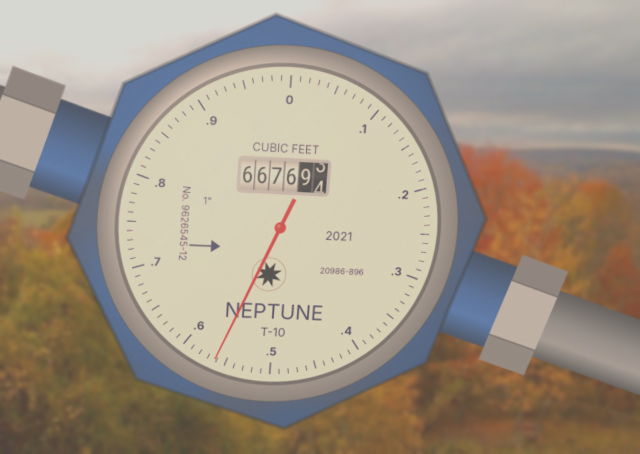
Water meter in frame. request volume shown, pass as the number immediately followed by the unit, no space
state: 667693.56ft³
